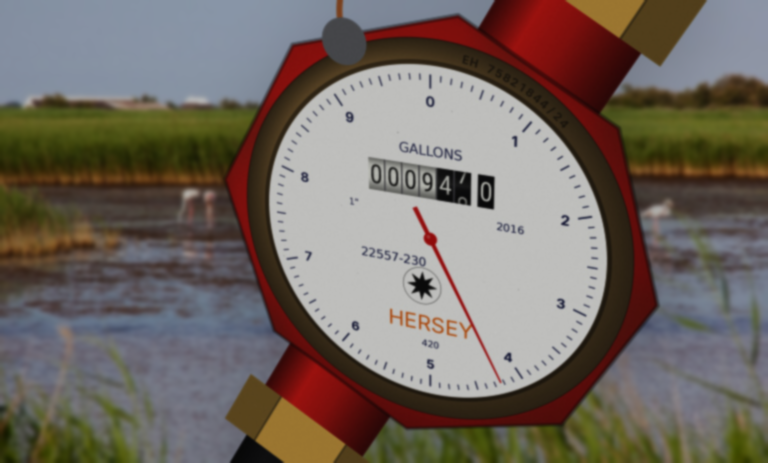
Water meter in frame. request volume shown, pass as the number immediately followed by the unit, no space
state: 9474.2gal
